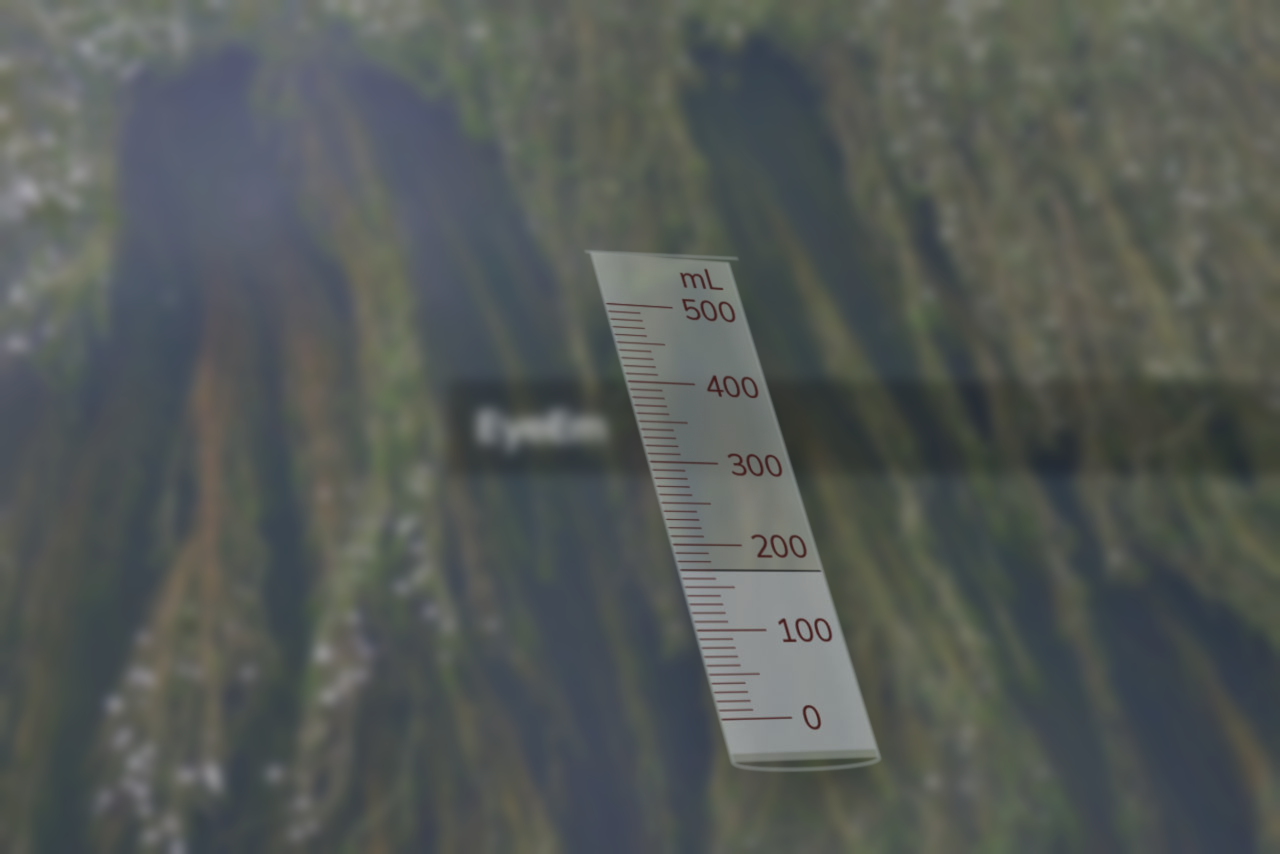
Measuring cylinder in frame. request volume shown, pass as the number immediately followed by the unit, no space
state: 170mL
